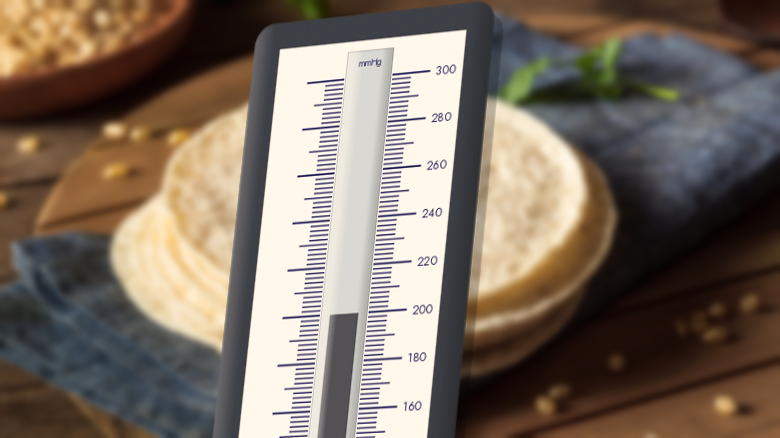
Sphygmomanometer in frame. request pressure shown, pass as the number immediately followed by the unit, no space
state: 200mmHg
